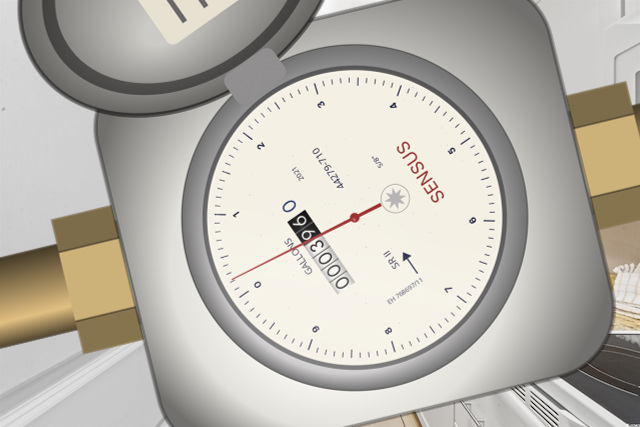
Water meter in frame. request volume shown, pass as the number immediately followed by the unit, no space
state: 3960.2gal
